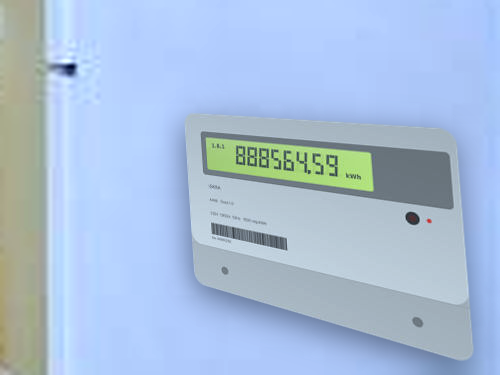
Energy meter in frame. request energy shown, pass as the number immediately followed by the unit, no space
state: 888564.59kWh
